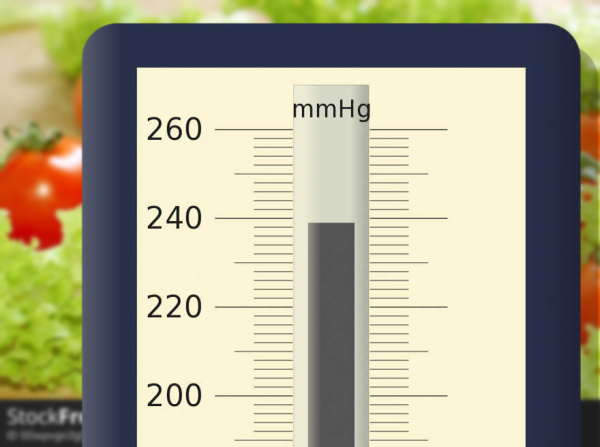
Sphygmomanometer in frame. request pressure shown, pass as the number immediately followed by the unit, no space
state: 239mmHg
